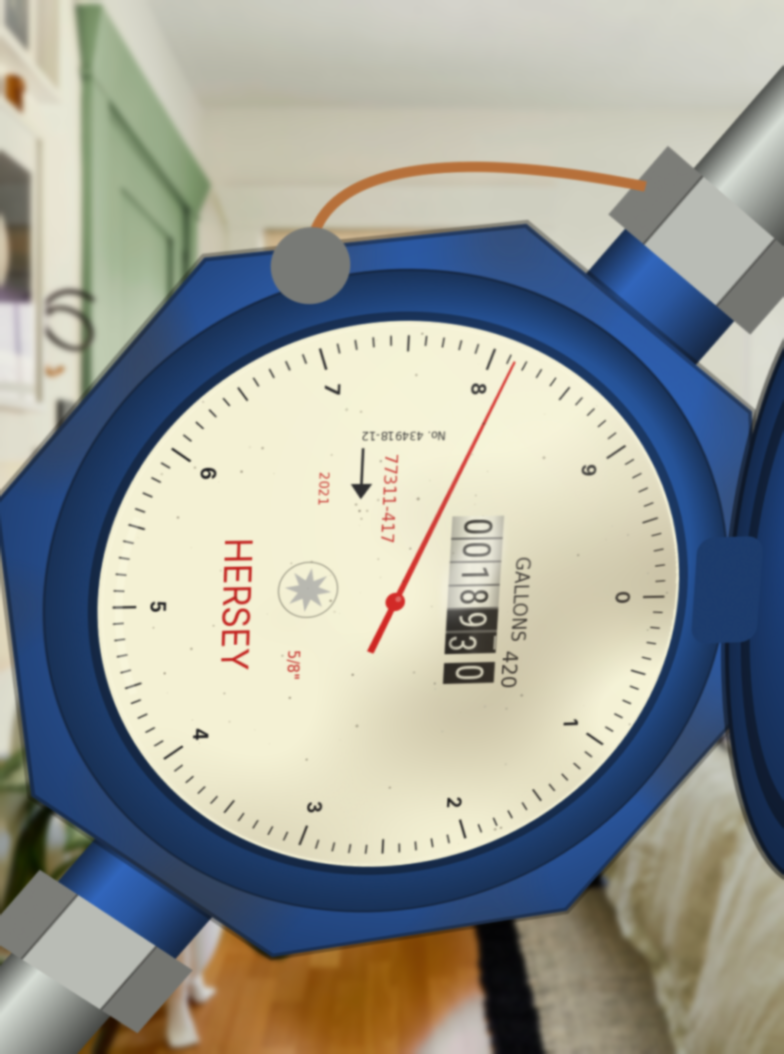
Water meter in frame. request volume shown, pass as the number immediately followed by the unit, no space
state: 18928.1gal
